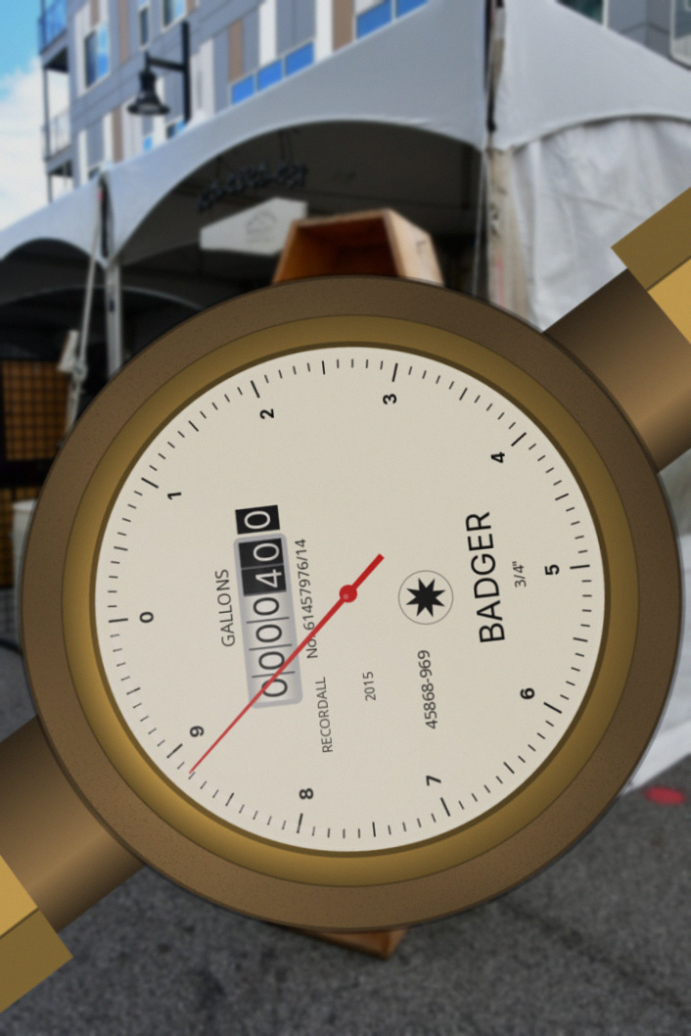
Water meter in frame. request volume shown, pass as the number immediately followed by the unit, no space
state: 398.8gal
